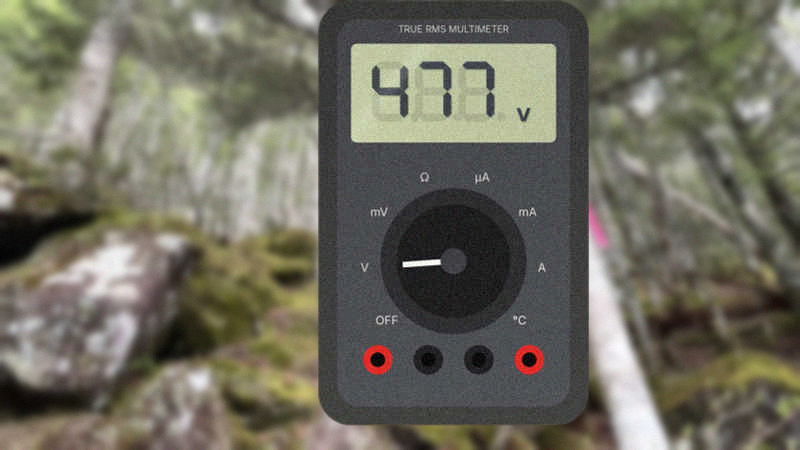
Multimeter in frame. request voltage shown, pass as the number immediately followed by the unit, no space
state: 477V
